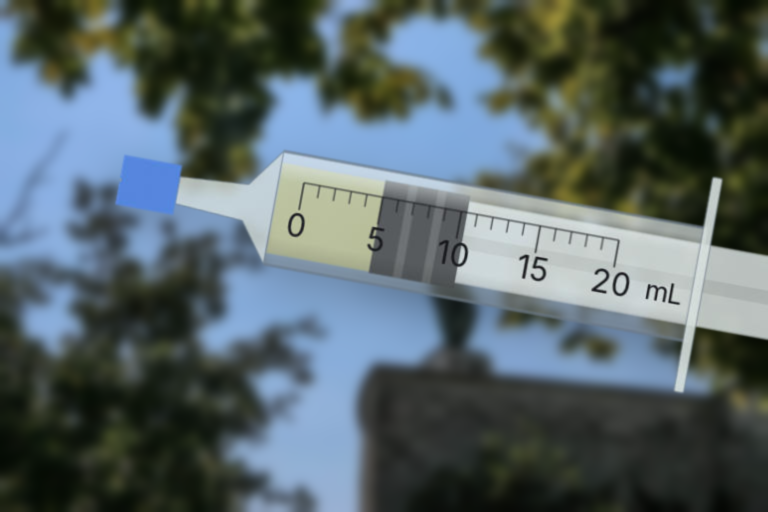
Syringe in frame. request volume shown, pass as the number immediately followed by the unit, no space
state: 5mL
